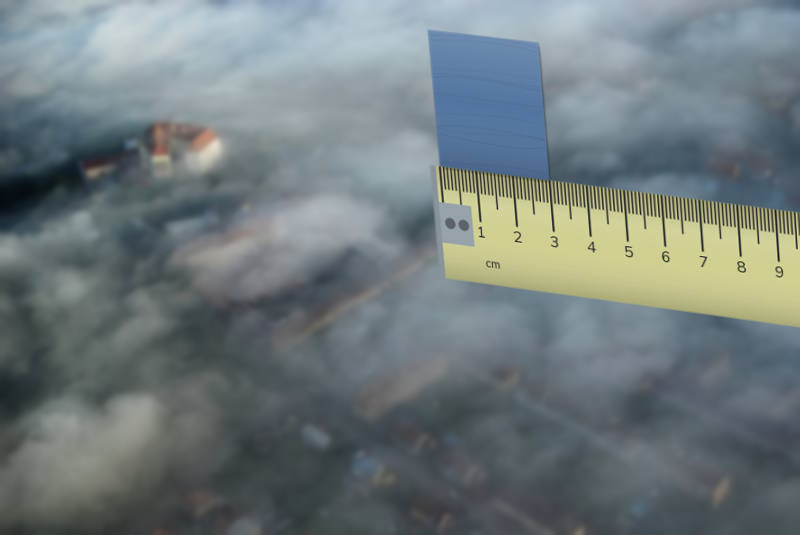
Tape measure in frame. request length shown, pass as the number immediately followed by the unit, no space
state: 3cm
